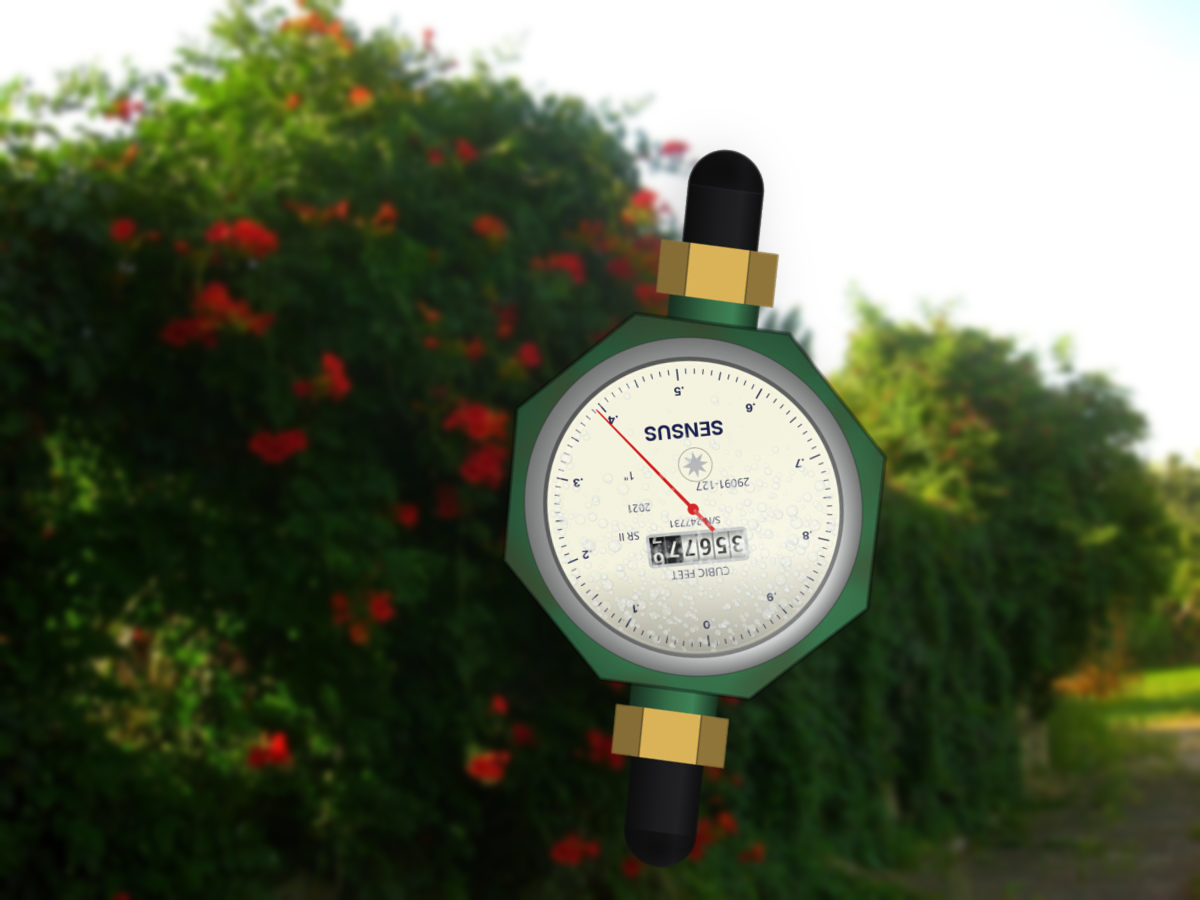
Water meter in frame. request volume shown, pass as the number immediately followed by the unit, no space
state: 356776.39ft³
